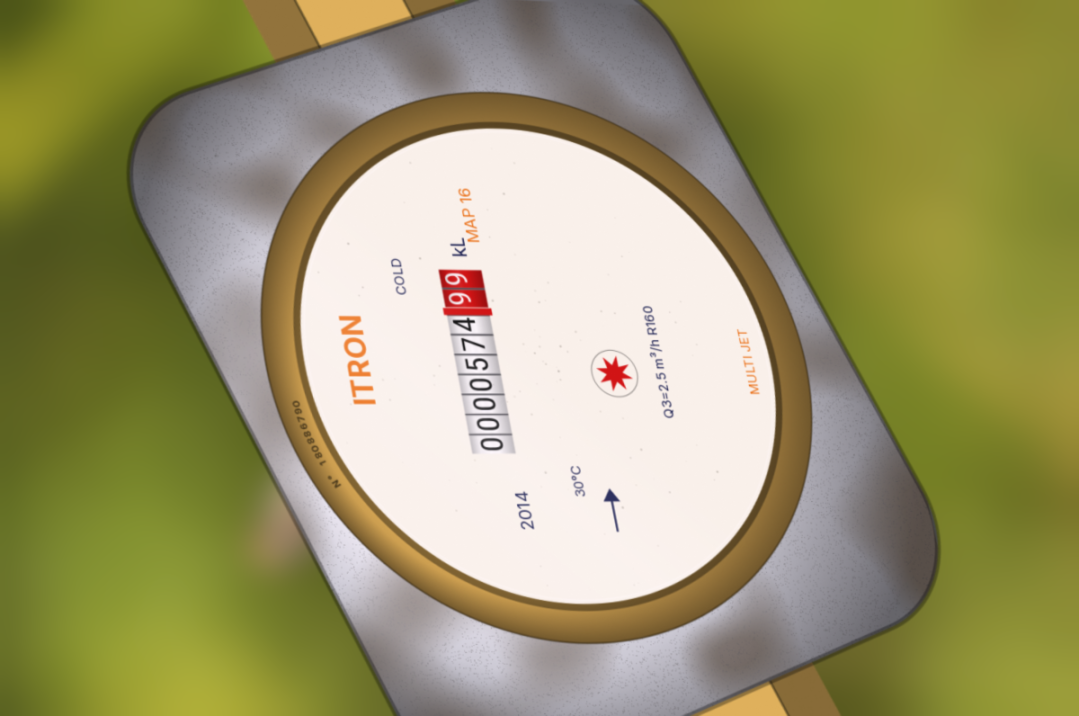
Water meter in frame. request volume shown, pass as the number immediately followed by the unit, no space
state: 574.99kL
